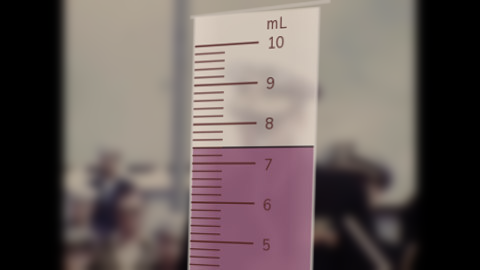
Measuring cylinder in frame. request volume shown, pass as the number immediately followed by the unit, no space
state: 7.4mL
